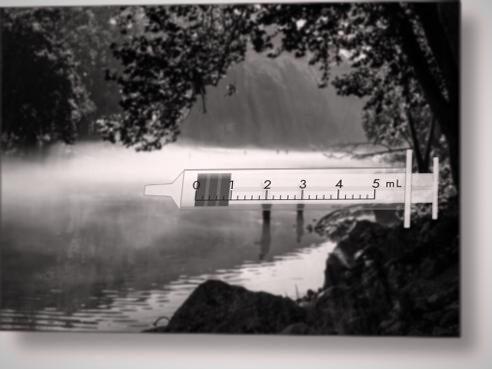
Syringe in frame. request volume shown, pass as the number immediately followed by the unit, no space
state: 0mL
